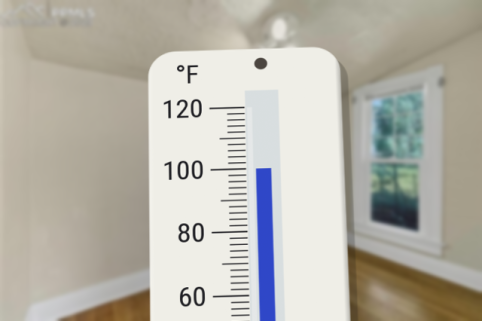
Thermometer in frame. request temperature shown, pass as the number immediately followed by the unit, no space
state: 100°F
